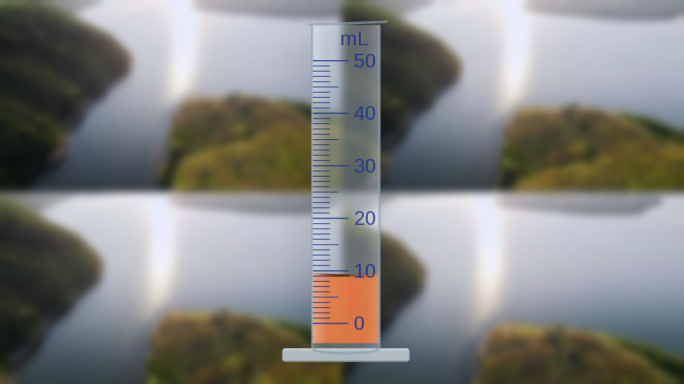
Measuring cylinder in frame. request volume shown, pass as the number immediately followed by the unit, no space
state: 9mL
